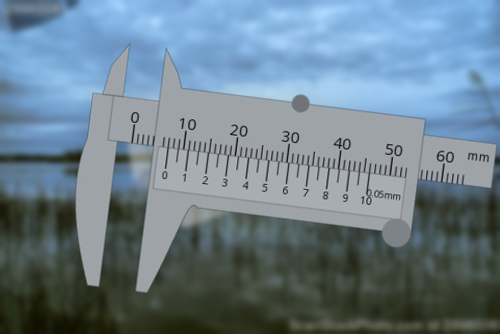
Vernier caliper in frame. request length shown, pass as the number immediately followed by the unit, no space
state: 7.0mm
